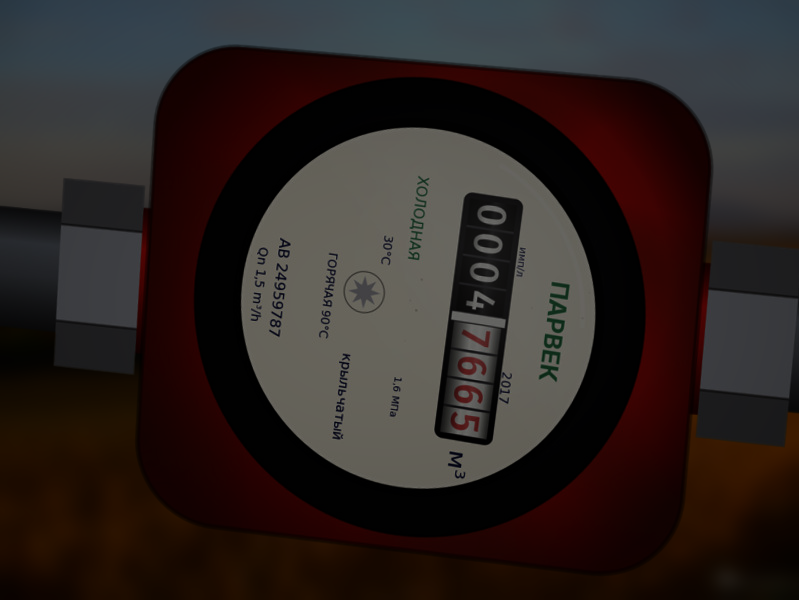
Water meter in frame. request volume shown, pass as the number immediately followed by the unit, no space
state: 4.7665m³
